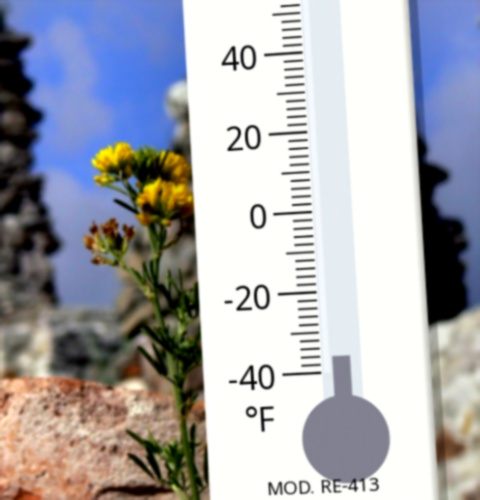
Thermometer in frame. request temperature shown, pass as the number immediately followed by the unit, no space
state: -36°F
